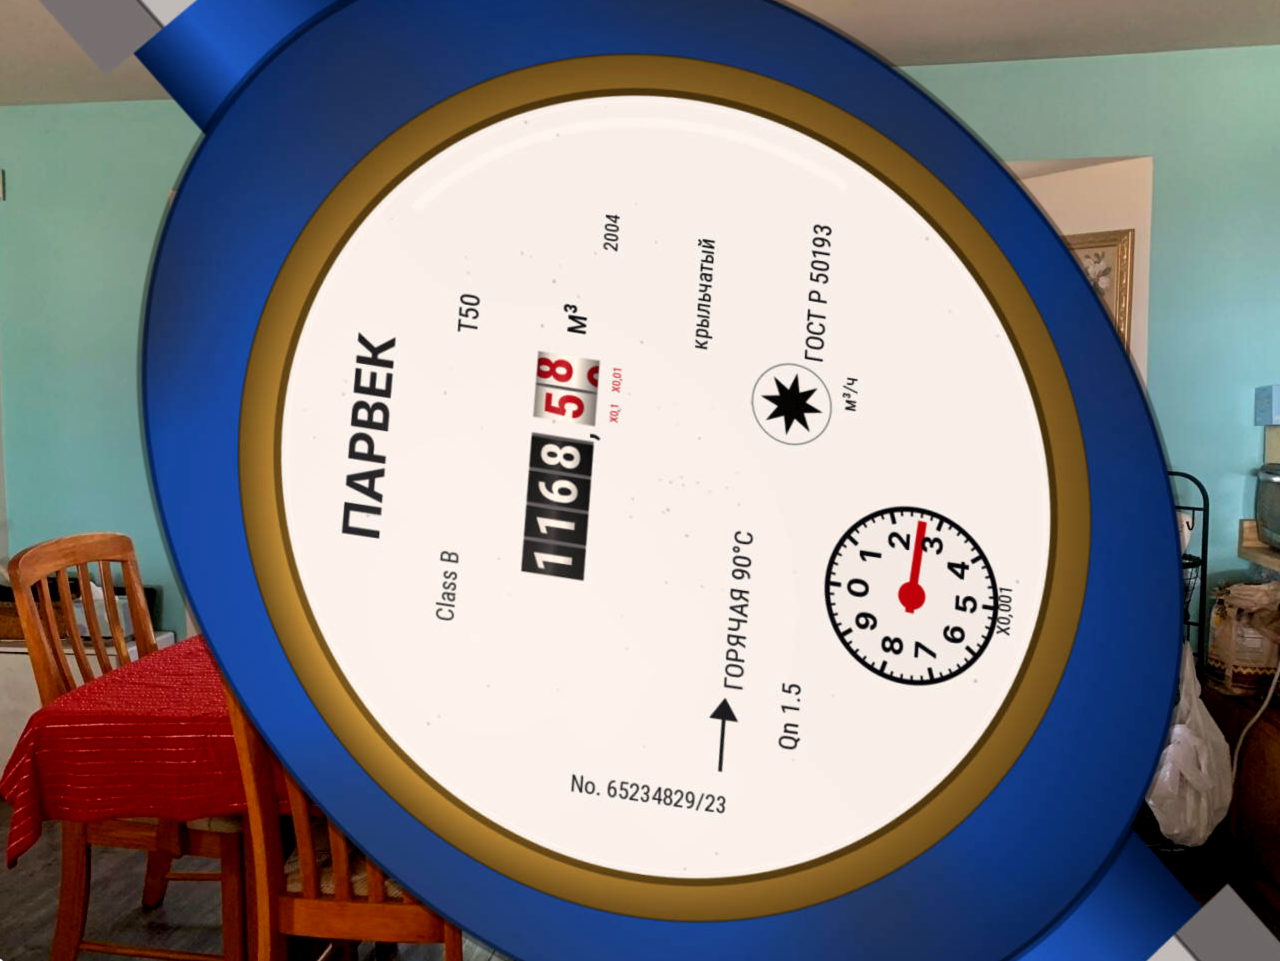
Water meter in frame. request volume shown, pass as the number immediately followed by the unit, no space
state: 1168.582m³
